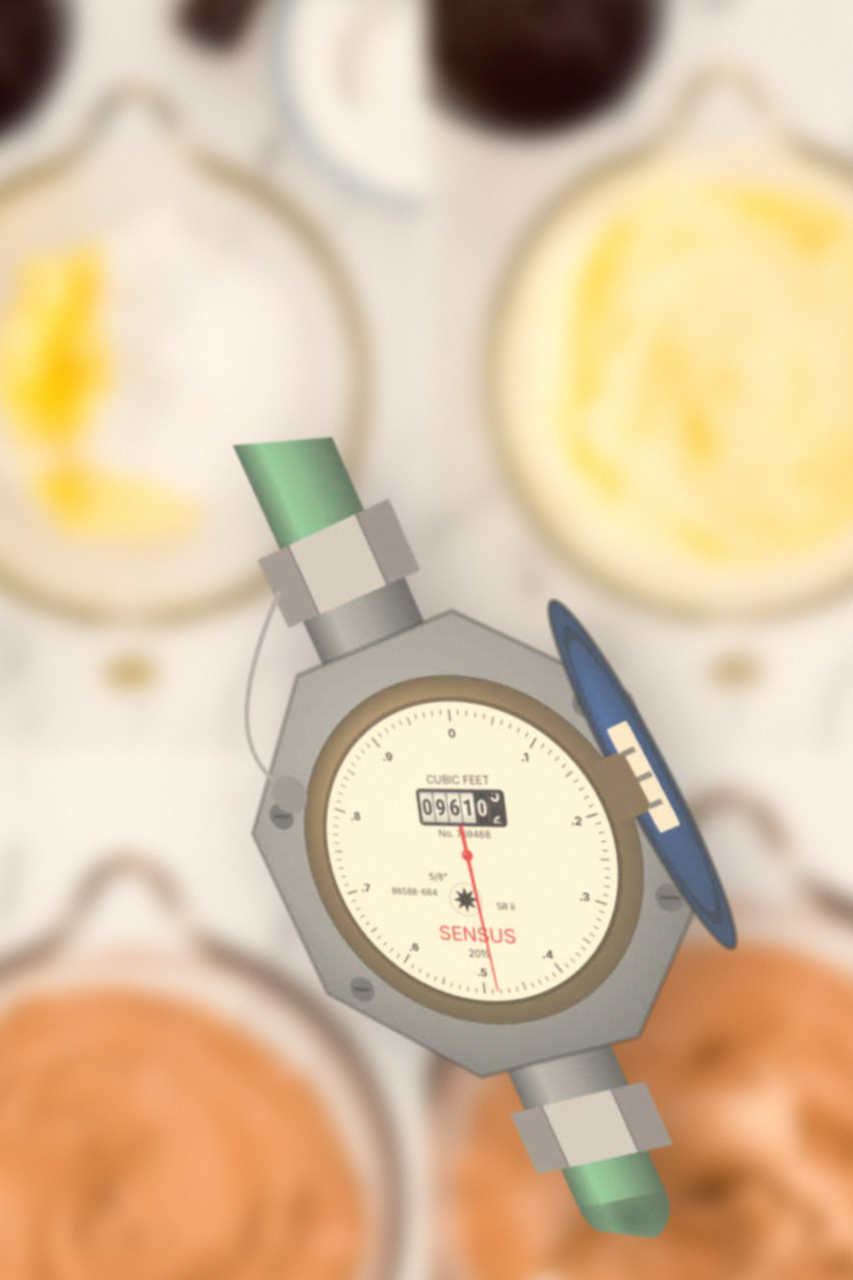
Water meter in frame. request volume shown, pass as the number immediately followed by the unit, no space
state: 96105.48ft³
